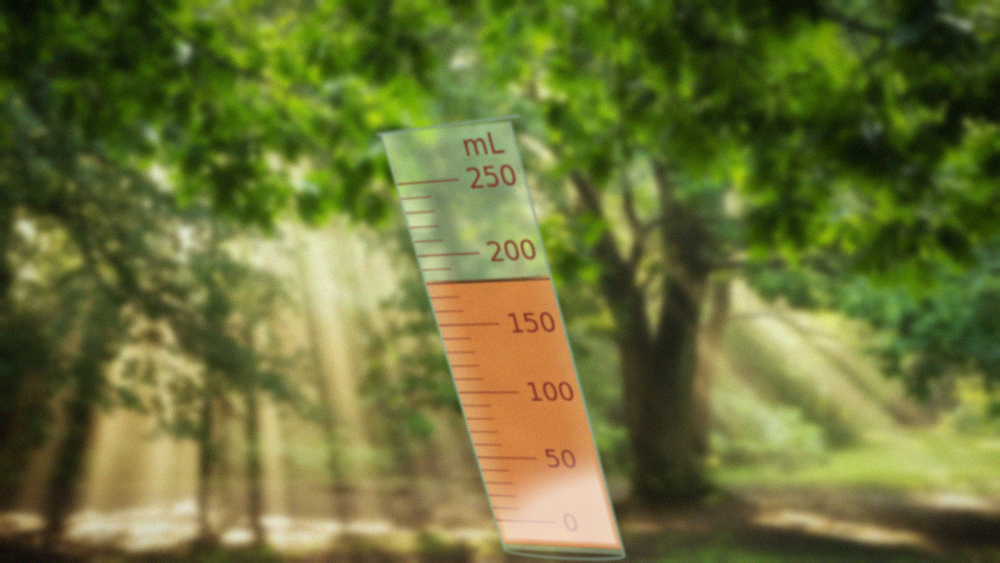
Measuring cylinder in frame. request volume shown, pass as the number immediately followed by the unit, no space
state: 180mL
